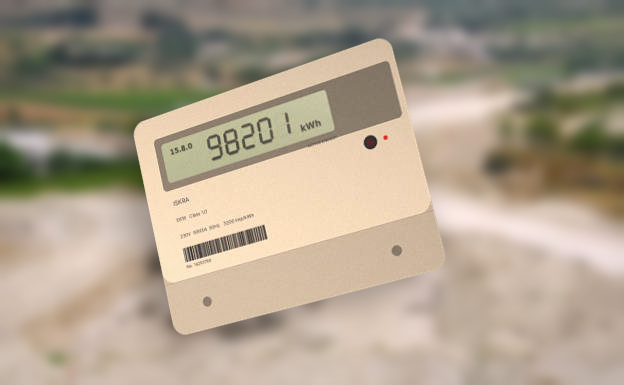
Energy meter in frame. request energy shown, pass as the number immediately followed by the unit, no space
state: 98201kWh
